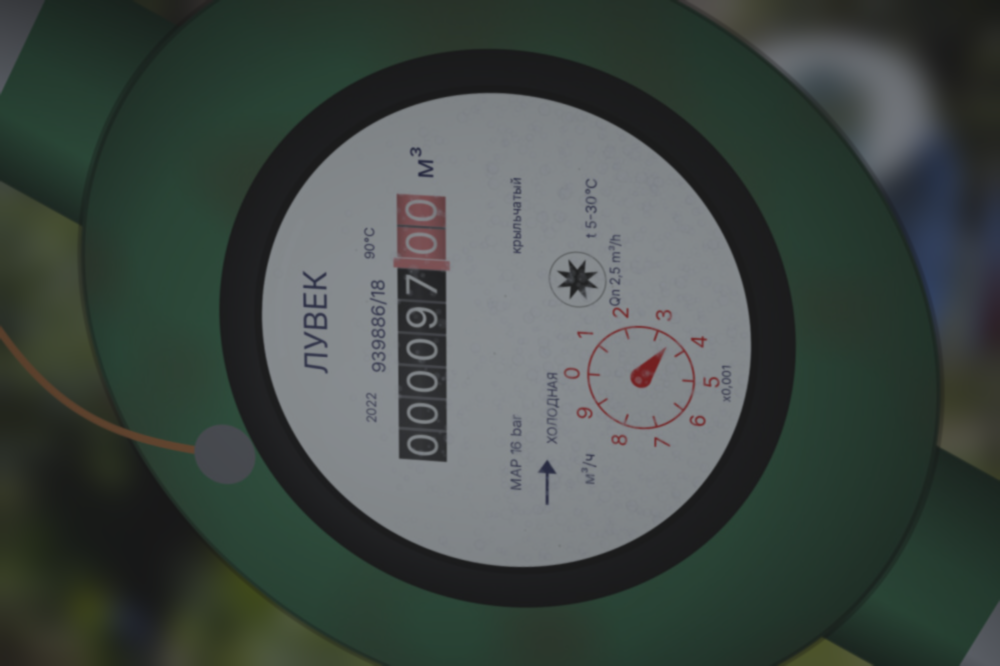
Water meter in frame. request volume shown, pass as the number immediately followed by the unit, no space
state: 97.003m³
